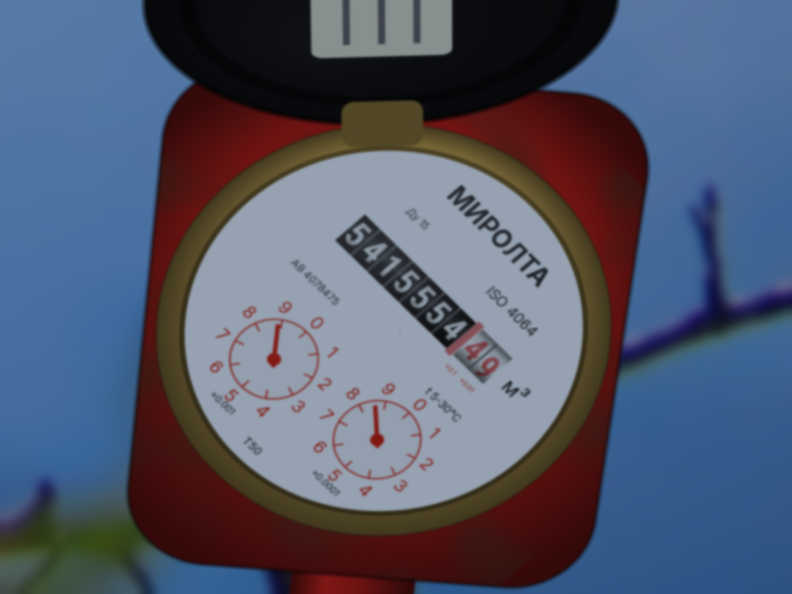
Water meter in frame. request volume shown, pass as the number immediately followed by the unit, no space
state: 5415554.4888m³
